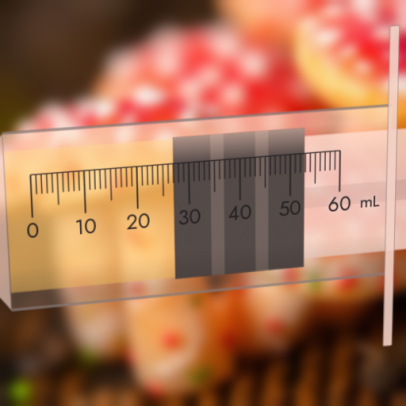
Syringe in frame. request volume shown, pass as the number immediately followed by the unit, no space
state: 27mL
